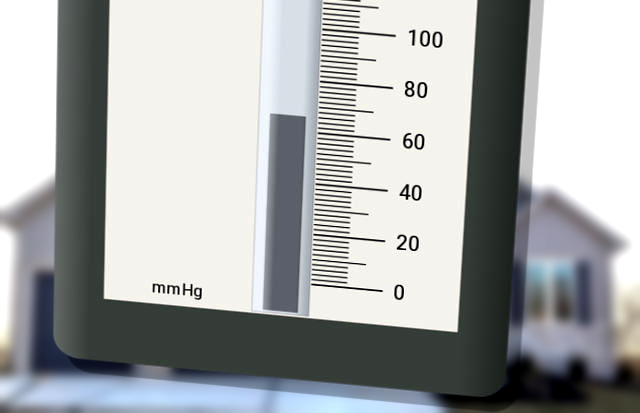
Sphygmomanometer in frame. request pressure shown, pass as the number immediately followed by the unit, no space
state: 66mmHg
